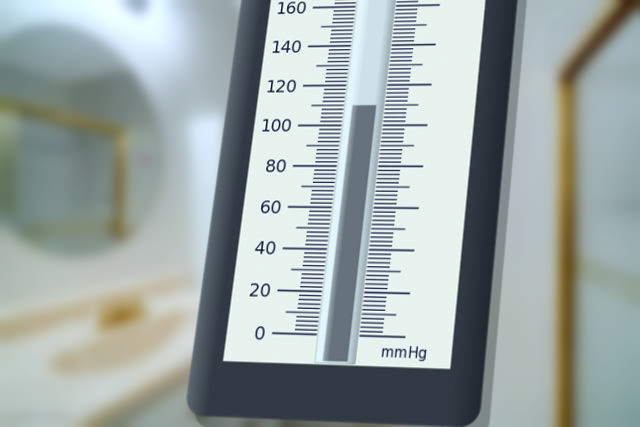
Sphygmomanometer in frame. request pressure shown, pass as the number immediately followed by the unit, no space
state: 110mmHg
